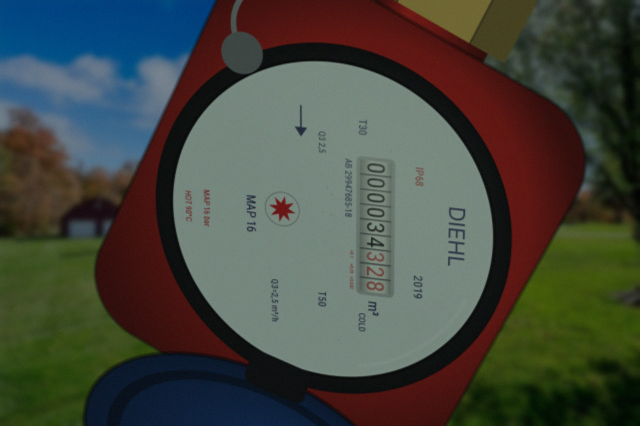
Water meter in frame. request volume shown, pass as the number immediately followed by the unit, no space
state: 34.328m³
